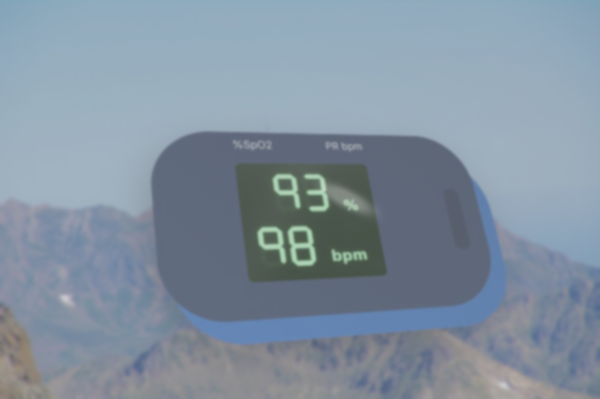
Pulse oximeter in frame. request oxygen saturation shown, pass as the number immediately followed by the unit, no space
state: 93%
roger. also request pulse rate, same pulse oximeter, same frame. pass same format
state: 98bpm
